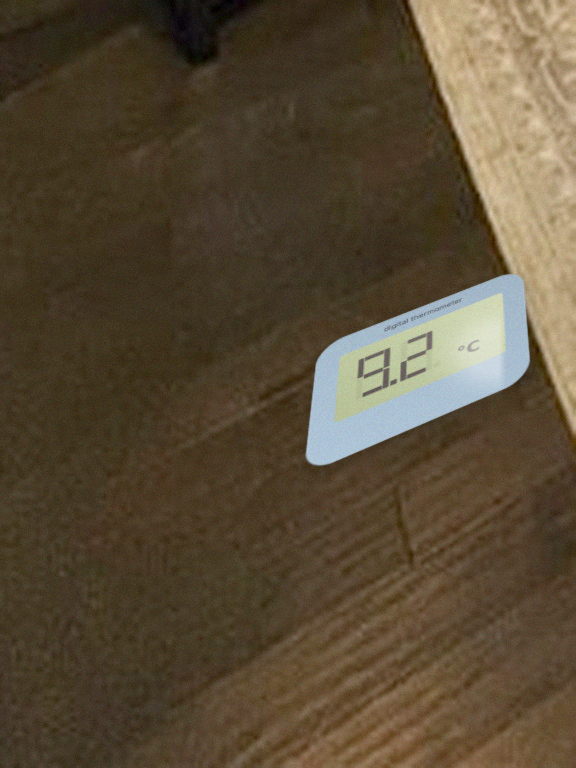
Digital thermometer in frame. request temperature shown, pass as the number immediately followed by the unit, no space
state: 9.2°C
